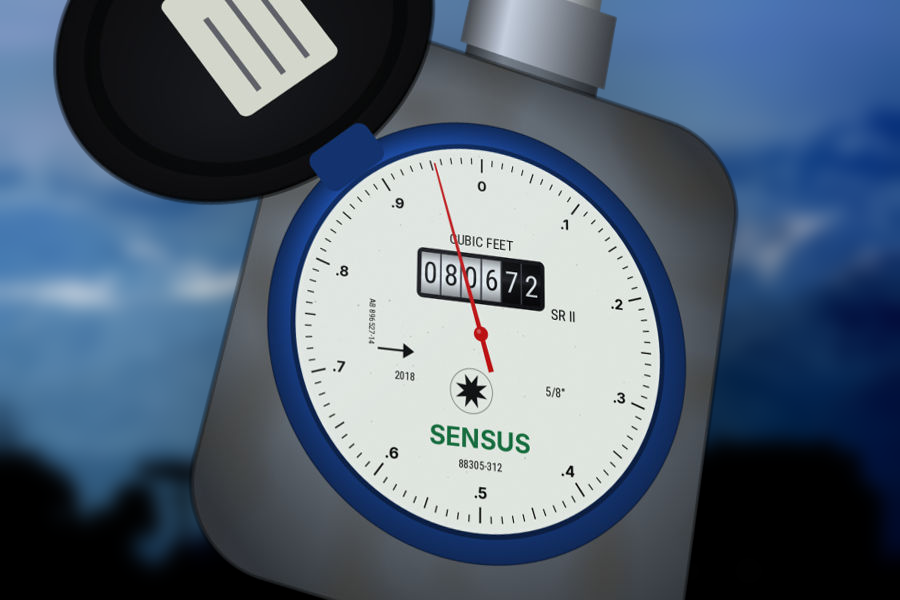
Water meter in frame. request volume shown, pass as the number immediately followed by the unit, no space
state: 80671.95ft³
